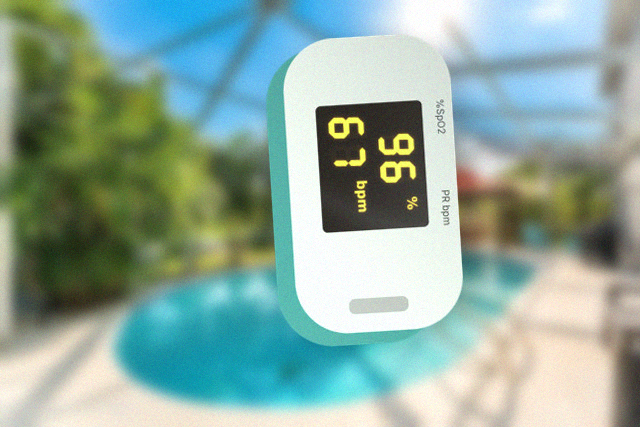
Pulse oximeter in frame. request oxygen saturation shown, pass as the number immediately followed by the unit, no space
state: 96%
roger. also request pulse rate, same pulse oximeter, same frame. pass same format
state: 67bpm
